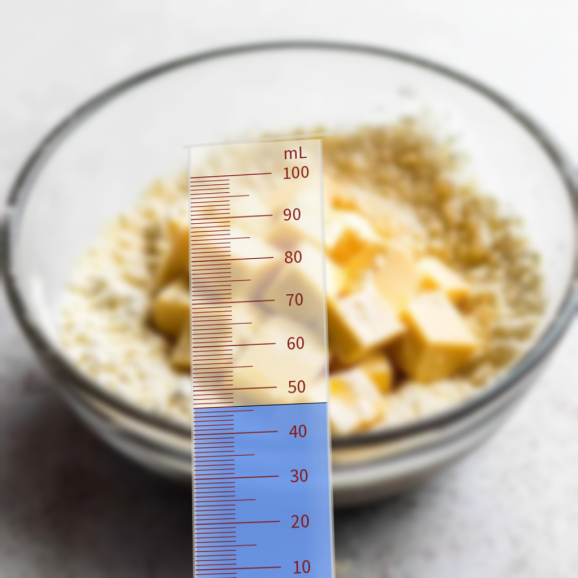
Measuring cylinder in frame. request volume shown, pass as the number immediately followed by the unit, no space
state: 46mL
